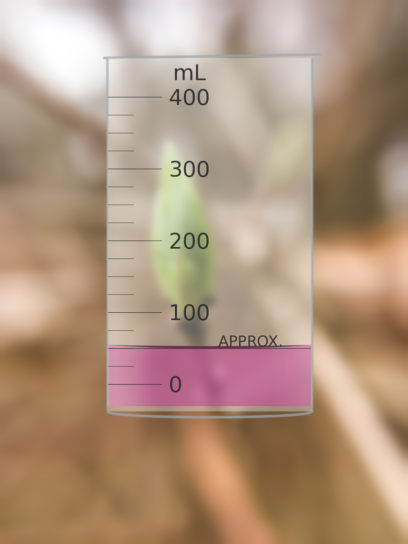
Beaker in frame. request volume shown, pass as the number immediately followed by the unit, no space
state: 50mL
